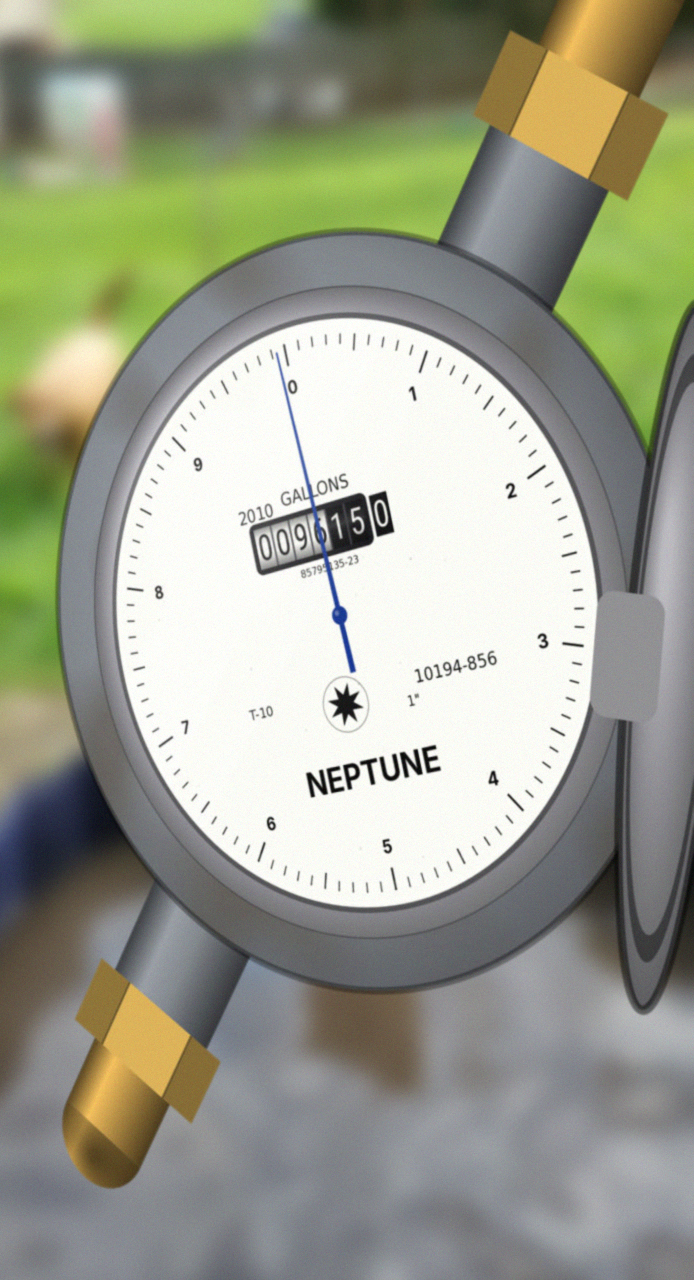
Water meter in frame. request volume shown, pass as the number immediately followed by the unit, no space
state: 96149.9gal
